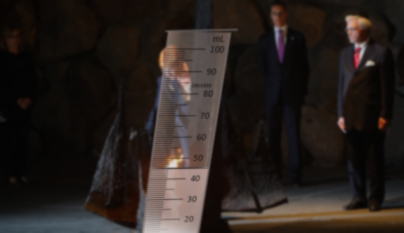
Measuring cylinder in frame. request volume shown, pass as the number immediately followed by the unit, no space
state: 45mL
